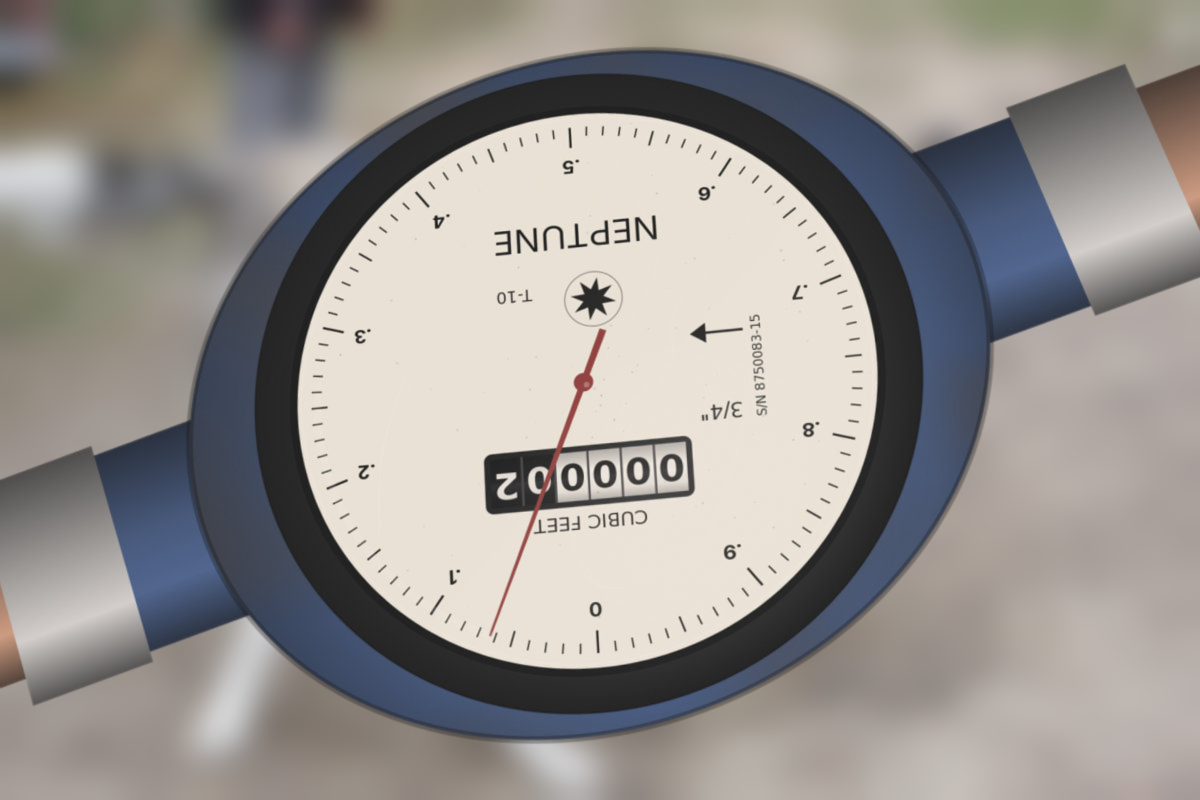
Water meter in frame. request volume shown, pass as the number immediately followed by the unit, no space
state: 2.06ft³
